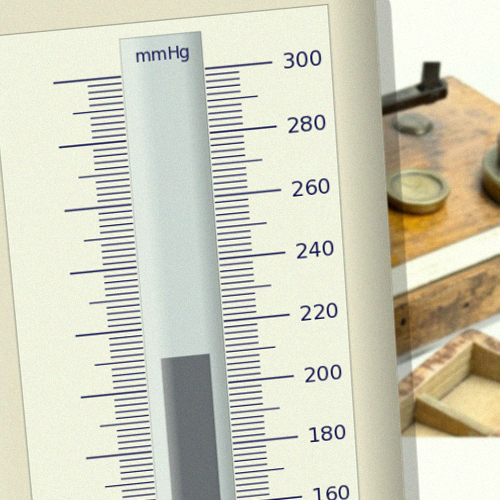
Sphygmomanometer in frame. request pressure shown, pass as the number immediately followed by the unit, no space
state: 210mmHg
